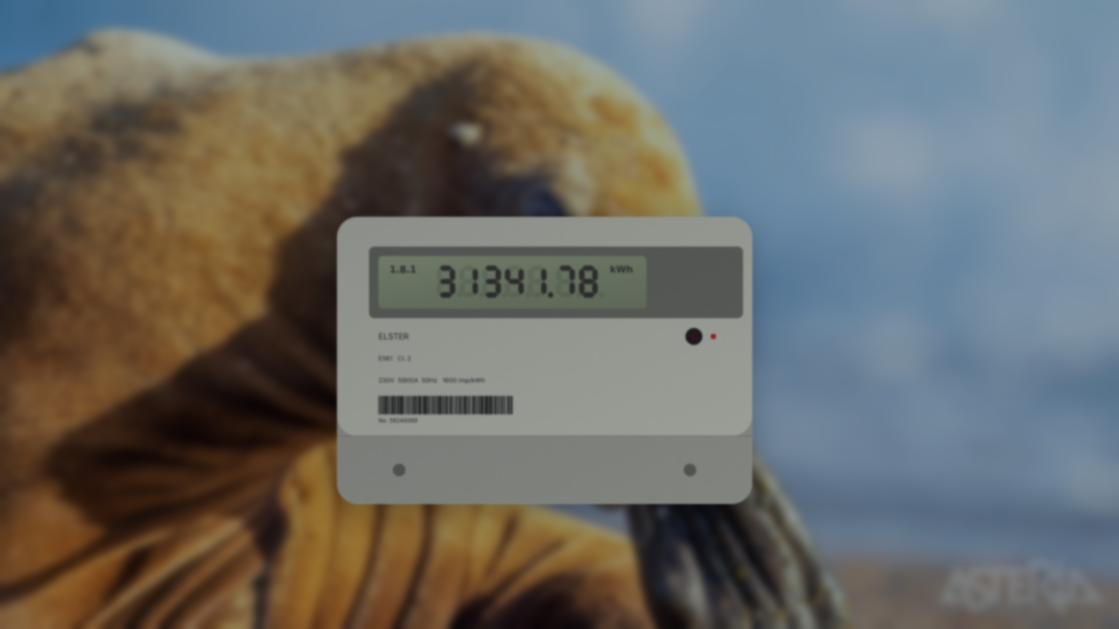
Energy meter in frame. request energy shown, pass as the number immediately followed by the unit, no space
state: 31341.78kWh
